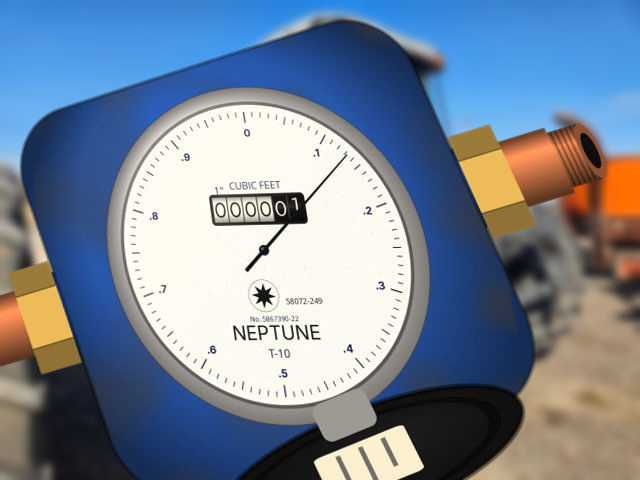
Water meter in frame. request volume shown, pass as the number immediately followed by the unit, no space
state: 1.13ft³
